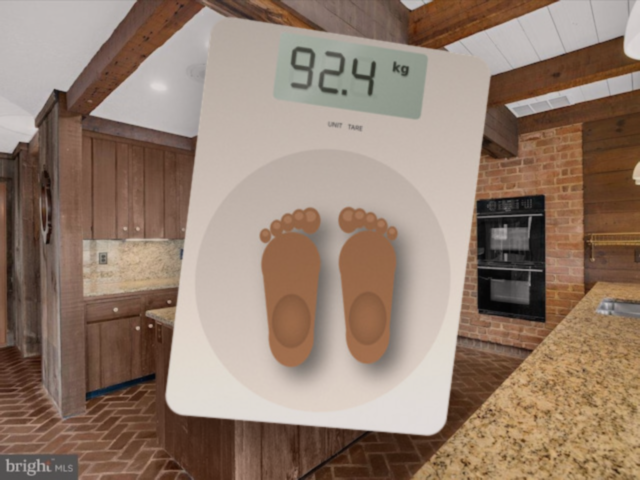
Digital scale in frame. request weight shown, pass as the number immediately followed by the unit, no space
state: 92.4kg
